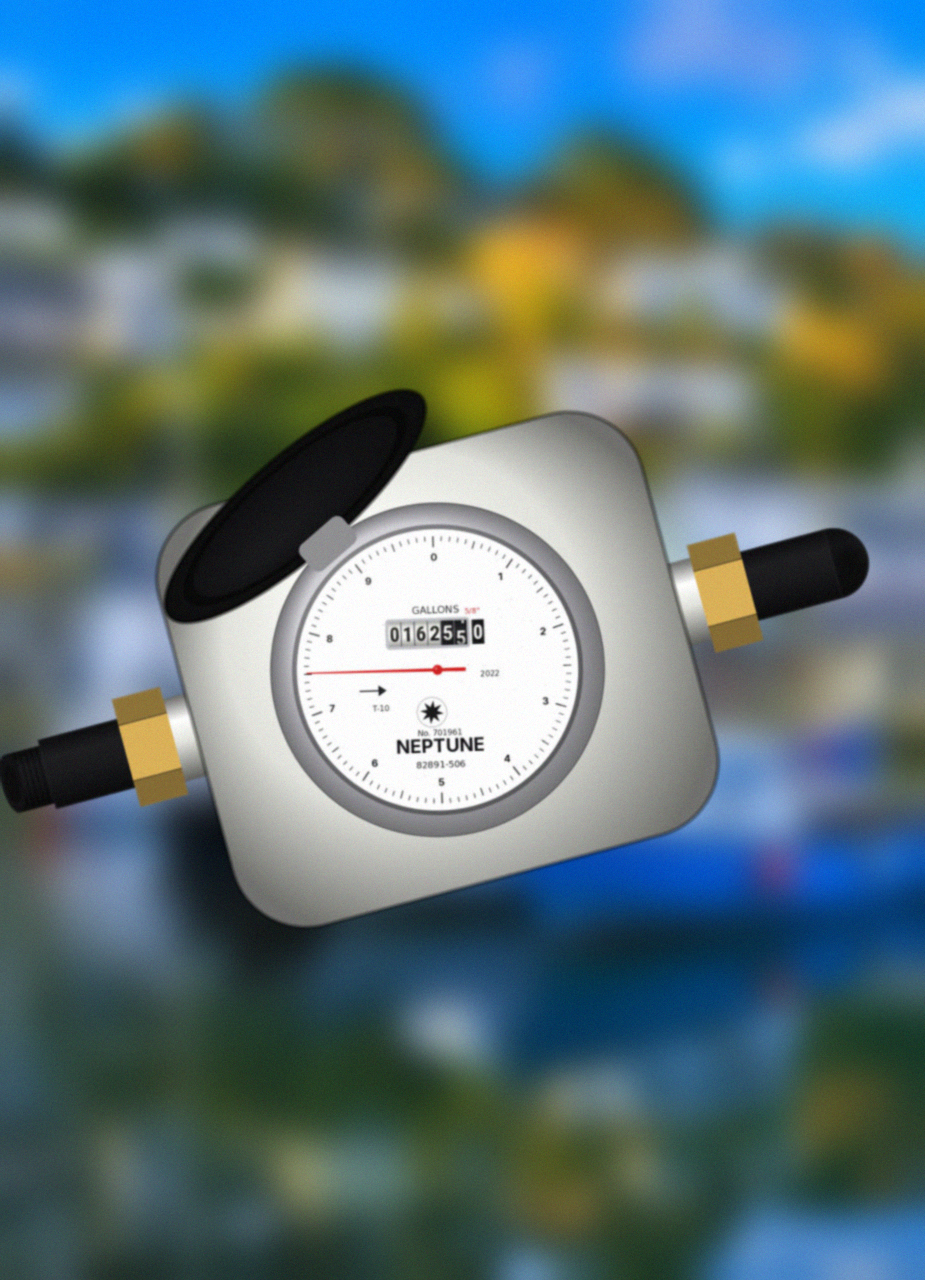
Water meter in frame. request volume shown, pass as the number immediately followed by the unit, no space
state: 162547.5gal
